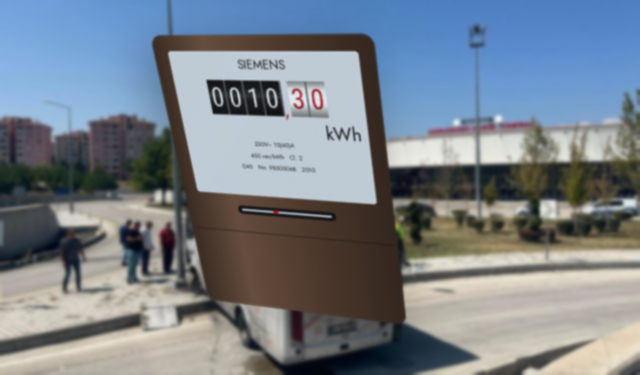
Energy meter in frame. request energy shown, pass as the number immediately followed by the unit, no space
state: 10.30kWh
